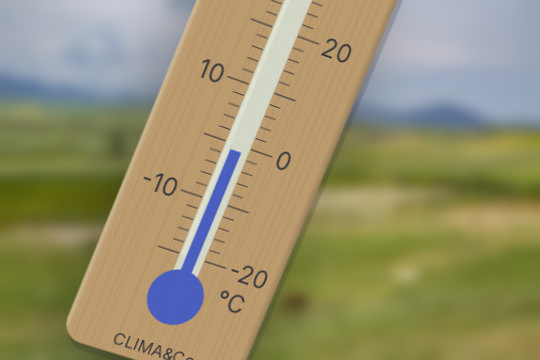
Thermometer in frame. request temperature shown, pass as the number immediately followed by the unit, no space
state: -1°C
